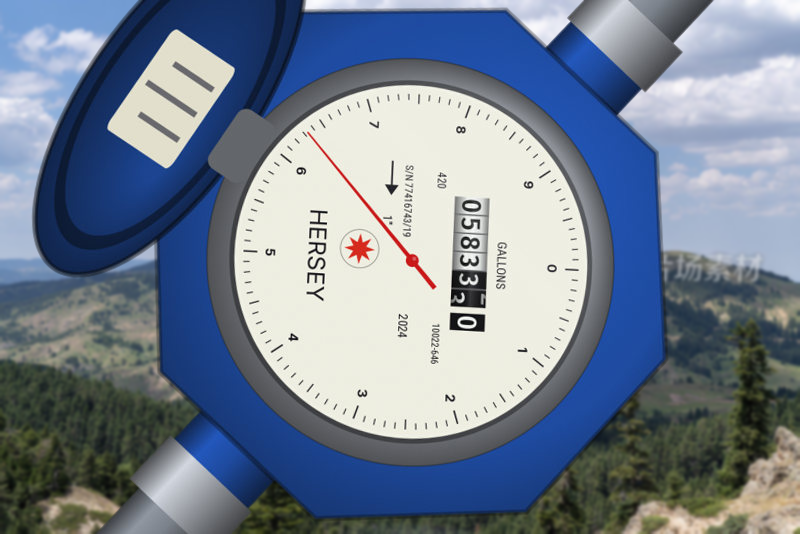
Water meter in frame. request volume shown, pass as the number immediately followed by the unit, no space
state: 583326.3gal
